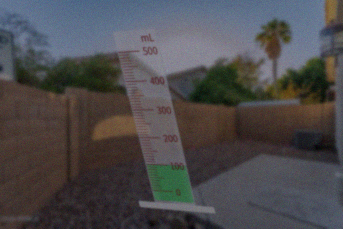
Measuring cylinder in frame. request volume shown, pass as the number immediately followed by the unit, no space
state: 100mL
